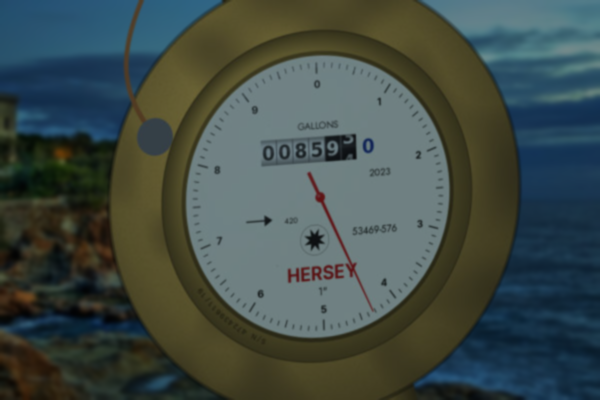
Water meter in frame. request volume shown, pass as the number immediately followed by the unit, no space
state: 85934.3gal
